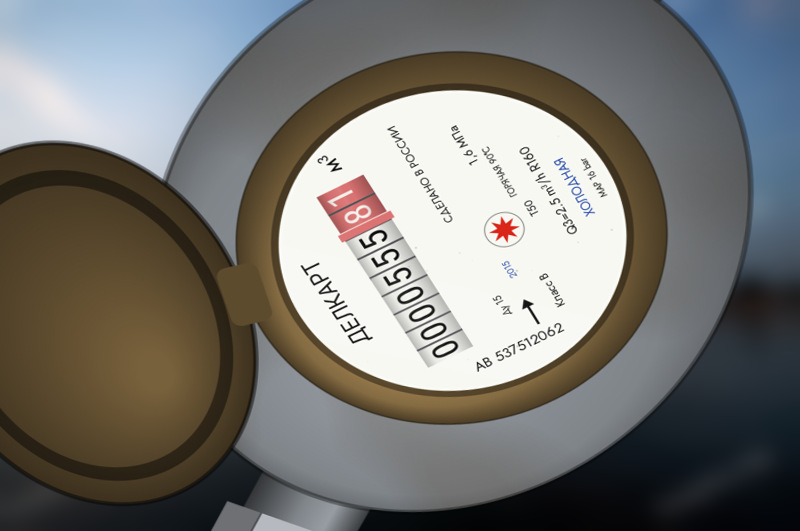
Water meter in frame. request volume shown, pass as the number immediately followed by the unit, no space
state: 555.81m³
